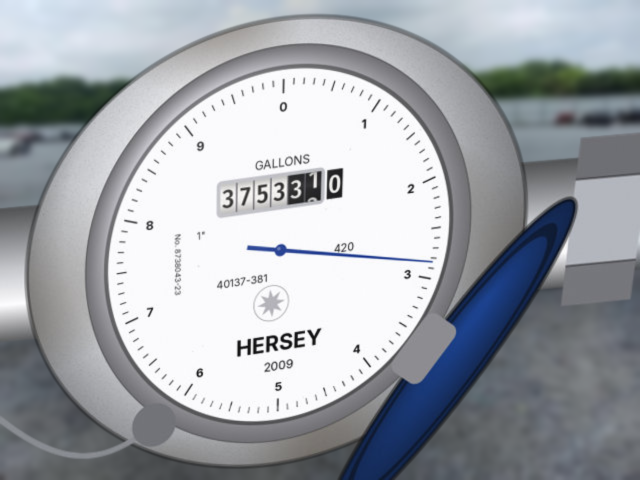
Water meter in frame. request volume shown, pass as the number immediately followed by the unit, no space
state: 3753312.8gal
